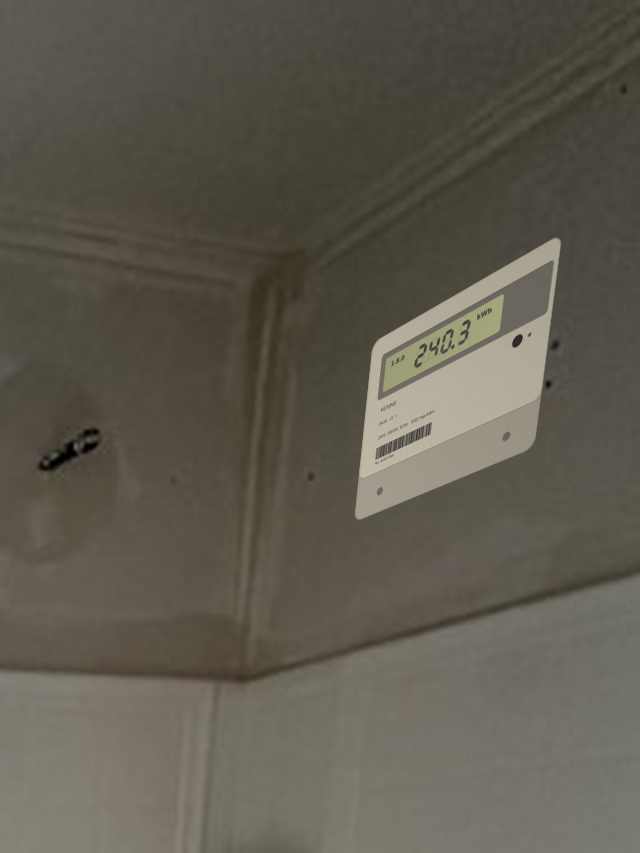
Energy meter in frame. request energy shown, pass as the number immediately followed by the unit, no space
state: 240.3kWh
